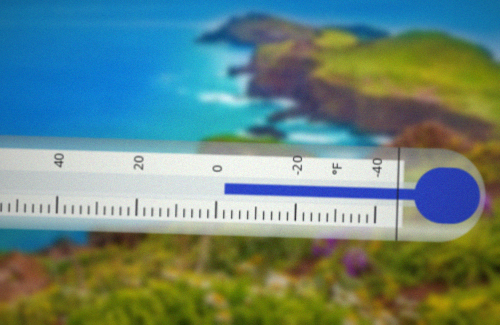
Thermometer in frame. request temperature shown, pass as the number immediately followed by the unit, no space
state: -2°F
